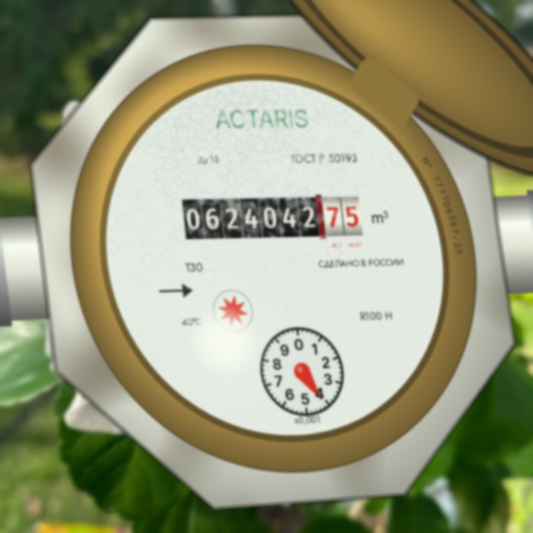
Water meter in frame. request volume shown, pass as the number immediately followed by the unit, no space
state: 624042.754m³
